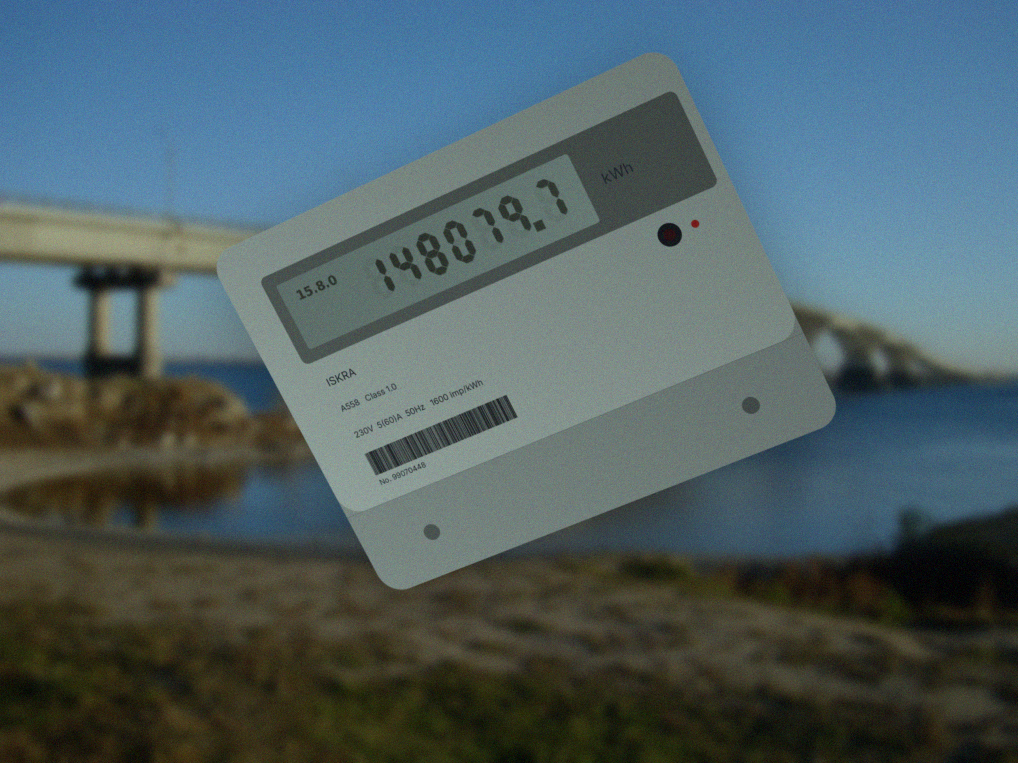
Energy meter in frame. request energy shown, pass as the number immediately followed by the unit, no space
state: 148079.7kWh
